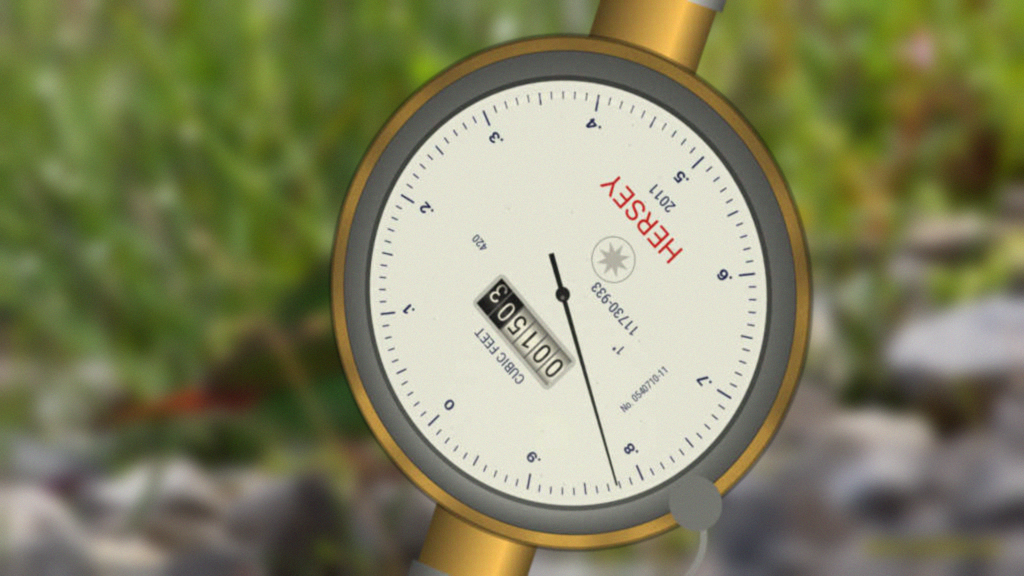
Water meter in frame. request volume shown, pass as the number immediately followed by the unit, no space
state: 1502.82ft³
